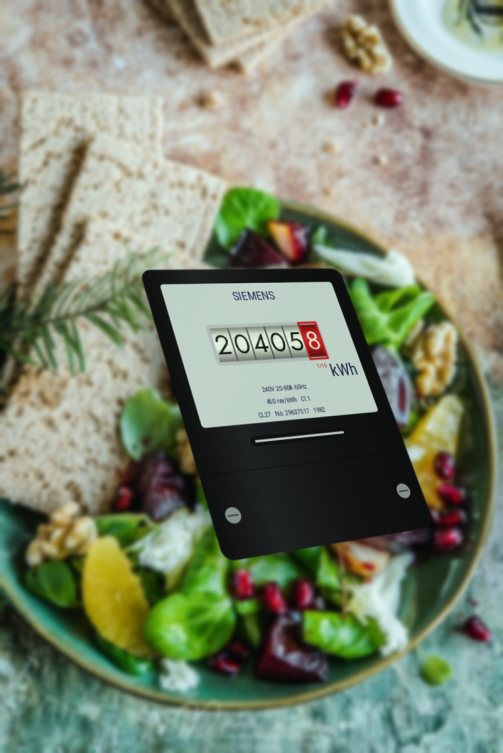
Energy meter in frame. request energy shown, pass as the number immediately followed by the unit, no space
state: 20405.8kWh
